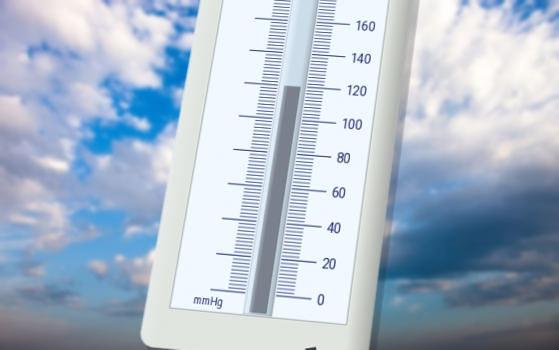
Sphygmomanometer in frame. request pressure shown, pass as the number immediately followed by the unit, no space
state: 120mmHg
